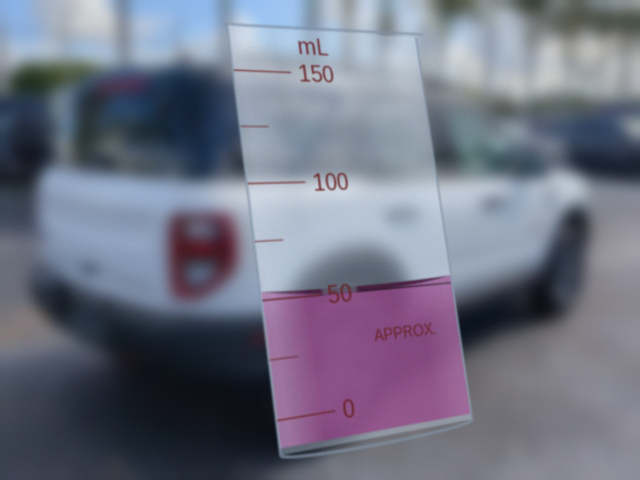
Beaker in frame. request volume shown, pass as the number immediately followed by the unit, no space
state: 50mL
